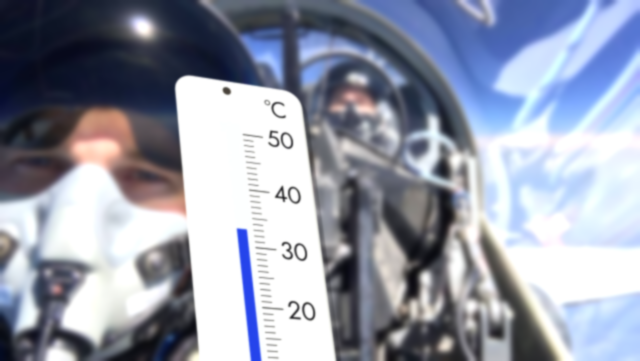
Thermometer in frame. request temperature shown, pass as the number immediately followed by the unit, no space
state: 33°C
